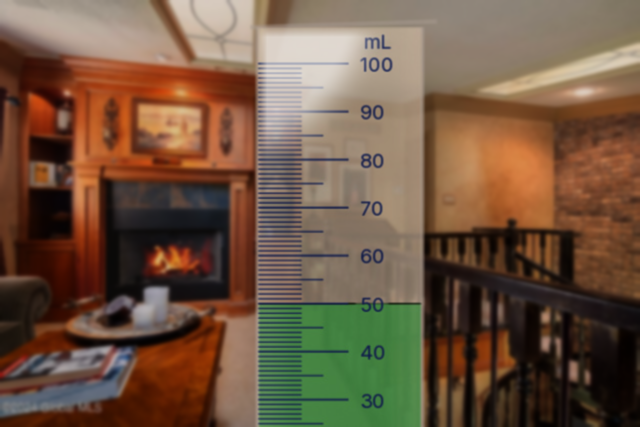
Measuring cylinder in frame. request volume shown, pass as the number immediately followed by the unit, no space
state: 50mL
